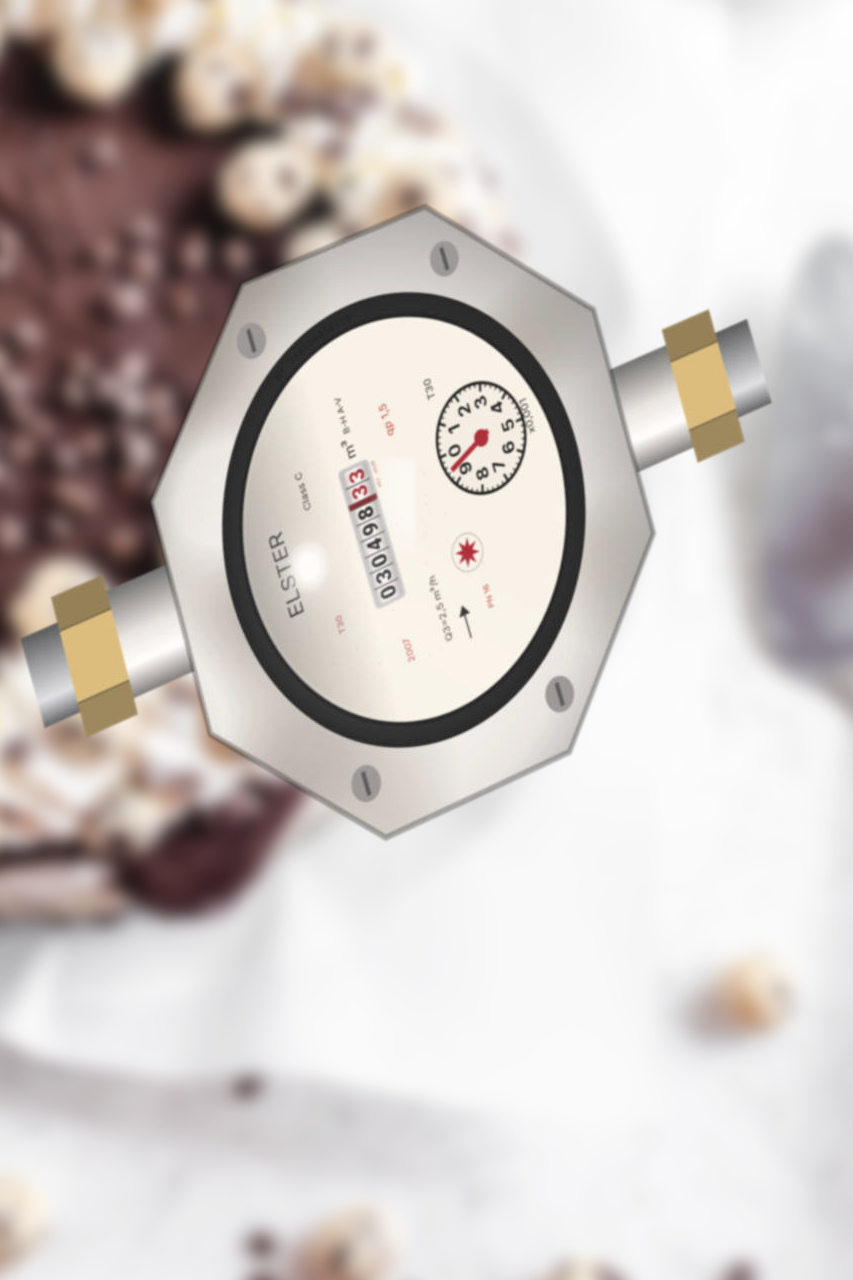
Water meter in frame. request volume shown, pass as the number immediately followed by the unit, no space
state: 30498.329m³
